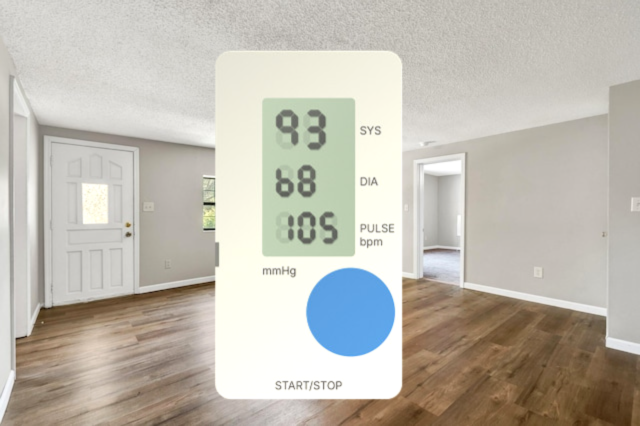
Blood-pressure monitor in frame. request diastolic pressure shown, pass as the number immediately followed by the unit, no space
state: 68mmHg
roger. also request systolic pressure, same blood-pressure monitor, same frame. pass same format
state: 93mmHg
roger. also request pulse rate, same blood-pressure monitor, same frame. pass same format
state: 105bpm
